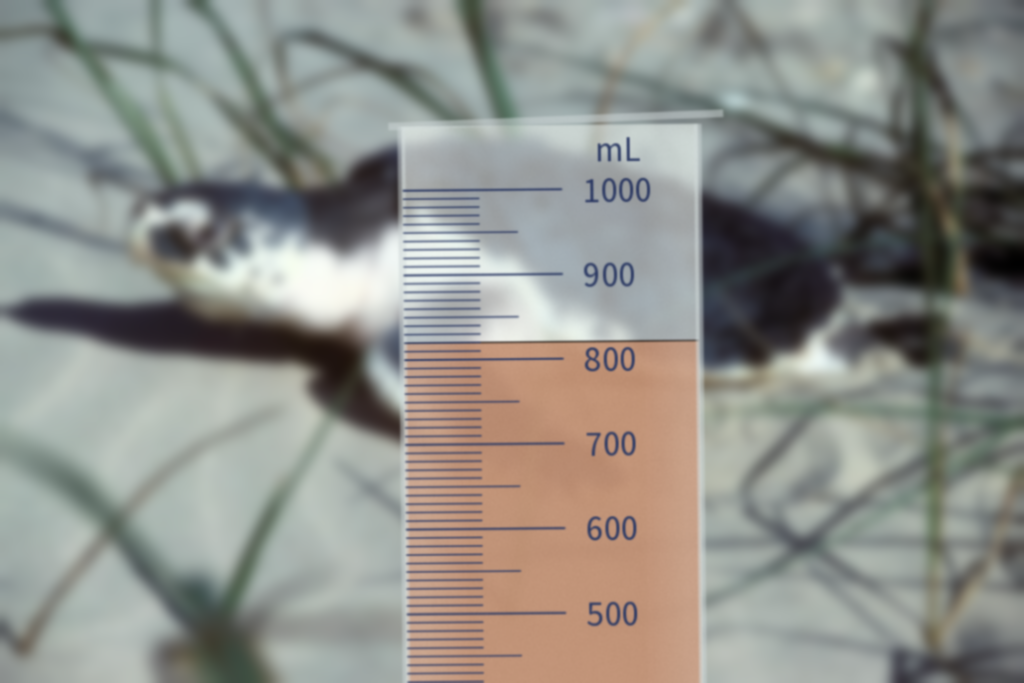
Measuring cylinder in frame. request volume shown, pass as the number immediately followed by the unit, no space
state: 820mL
